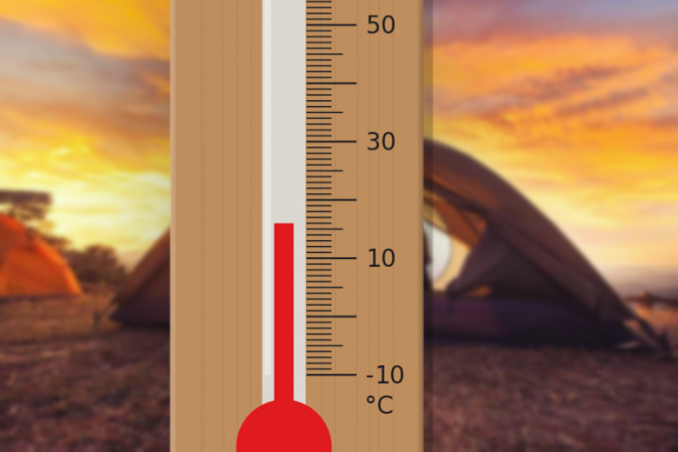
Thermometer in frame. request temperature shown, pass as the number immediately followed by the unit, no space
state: 16°C
